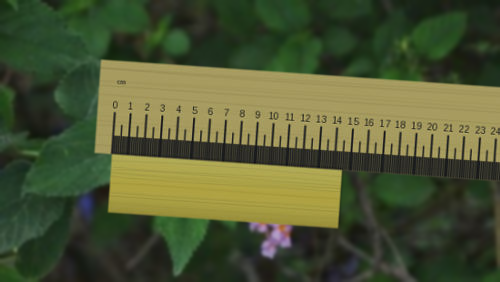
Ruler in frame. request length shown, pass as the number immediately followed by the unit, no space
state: 14.5cm
